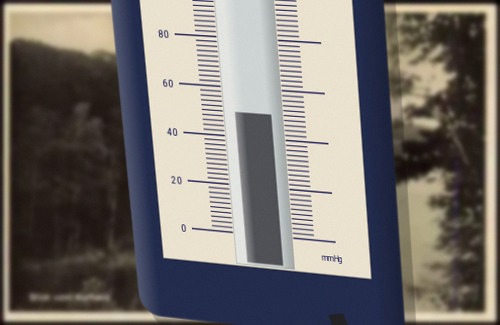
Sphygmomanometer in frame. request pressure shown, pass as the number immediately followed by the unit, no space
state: 50mmHg
